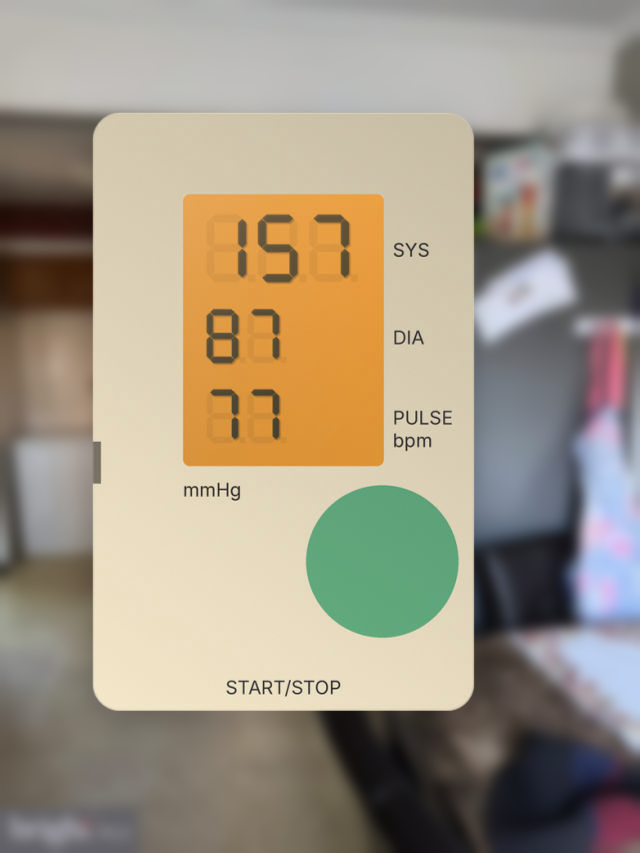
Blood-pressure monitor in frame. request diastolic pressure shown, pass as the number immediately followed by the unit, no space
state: 87mmHg
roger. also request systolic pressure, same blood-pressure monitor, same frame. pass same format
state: 157mmHg
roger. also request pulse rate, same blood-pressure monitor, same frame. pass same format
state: 77bpm
